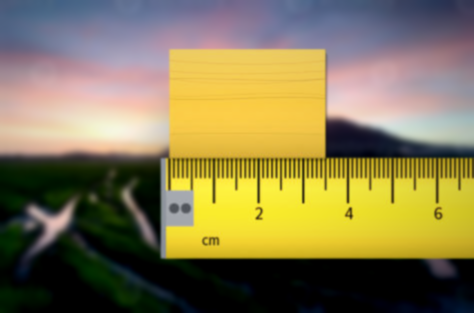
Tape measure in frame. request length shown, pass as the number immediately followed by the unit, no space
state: 3.5cm
